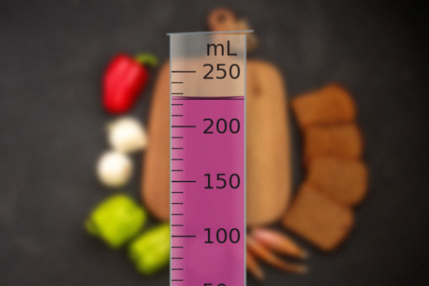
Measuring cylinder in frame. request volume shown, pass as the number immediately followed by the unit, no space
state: 225mL
